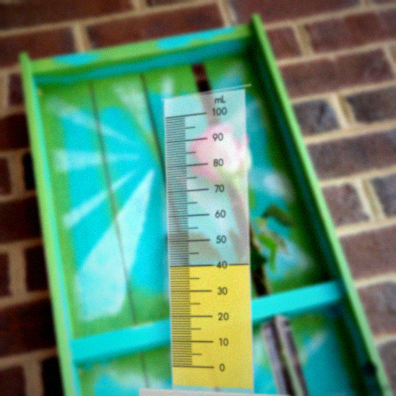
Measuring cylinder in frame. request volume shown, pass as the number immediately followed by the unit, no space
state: 40mL
